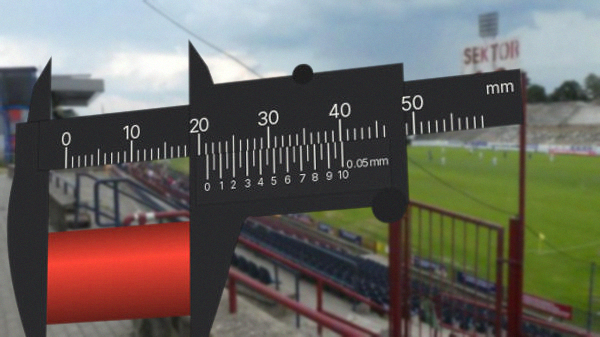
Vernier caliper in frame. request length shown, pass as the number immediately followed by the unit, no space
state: 21.2mm
